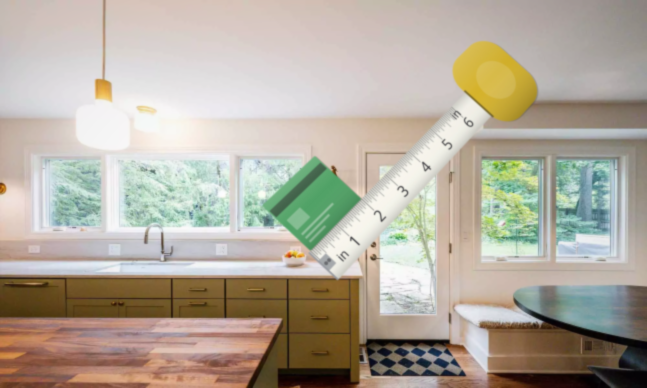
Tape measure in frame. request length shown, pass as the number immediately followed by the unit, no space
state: 2in
